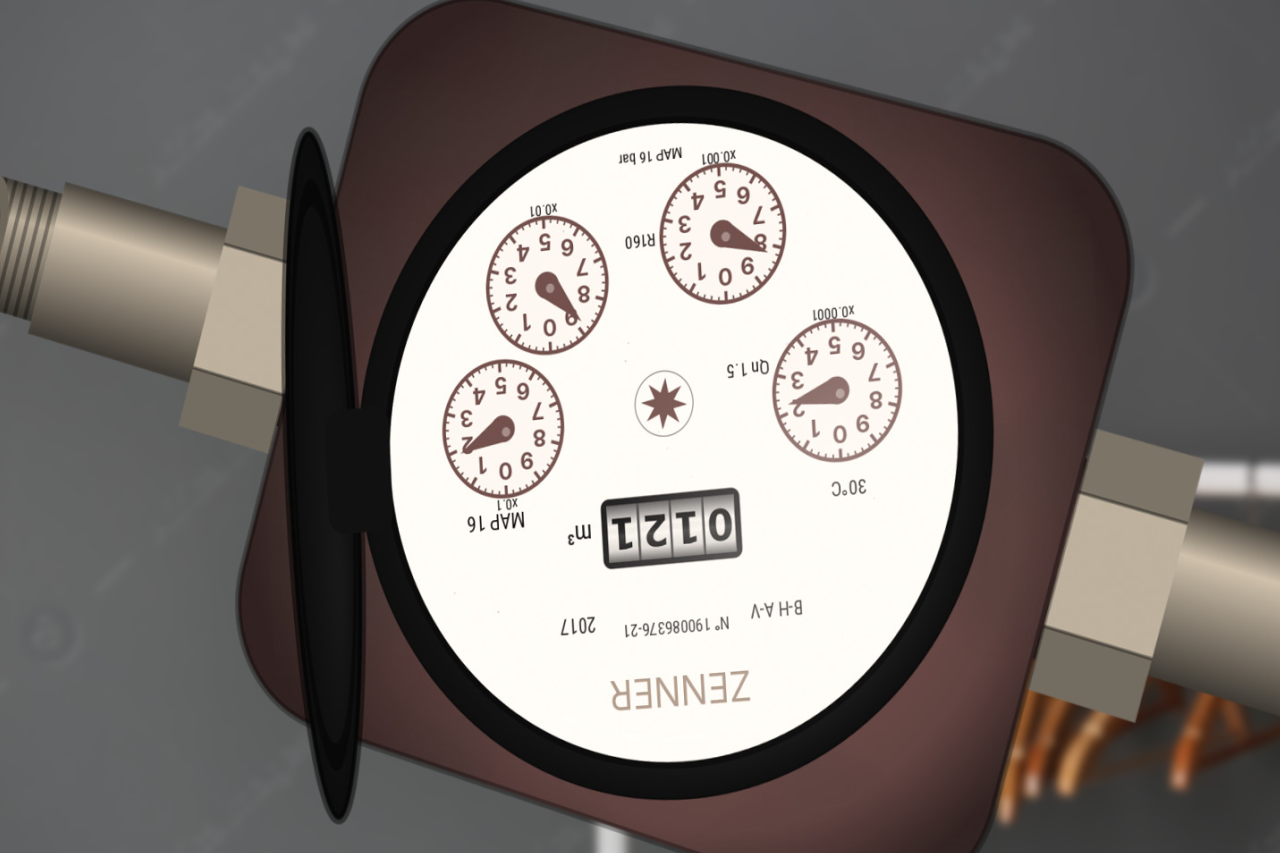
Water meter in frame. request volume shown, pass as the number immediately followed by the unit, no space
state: 121.1882m³
